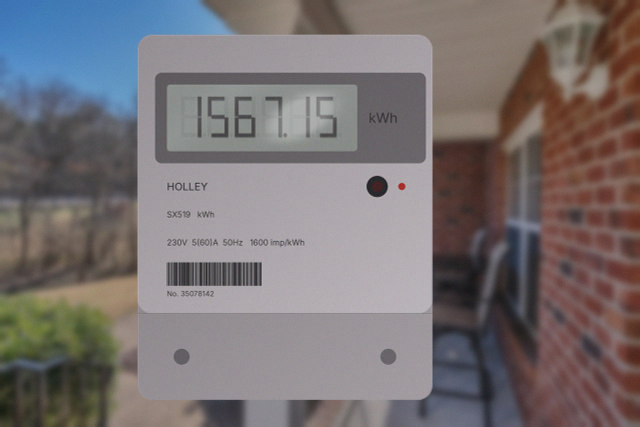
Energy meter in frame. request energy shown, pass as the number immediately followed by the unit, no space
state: 1567.15kWh
